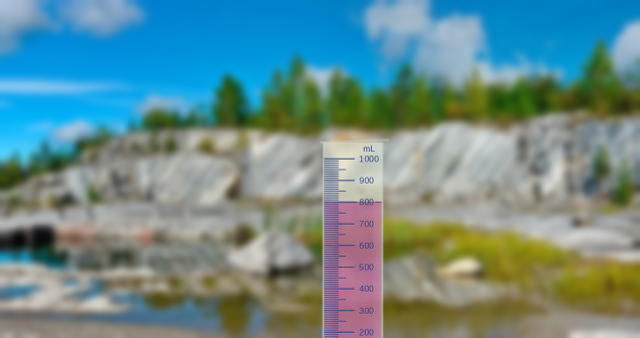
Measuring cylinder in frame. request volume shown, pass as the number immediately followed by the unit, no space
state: 800mL
